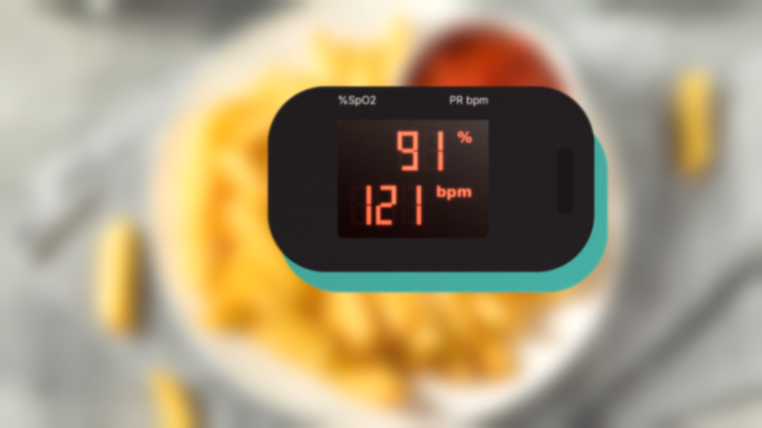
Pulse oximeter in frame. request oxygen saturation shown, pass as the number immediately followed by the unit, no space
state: 91%
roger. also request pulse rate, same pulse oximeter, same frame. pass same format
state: 121bpm
